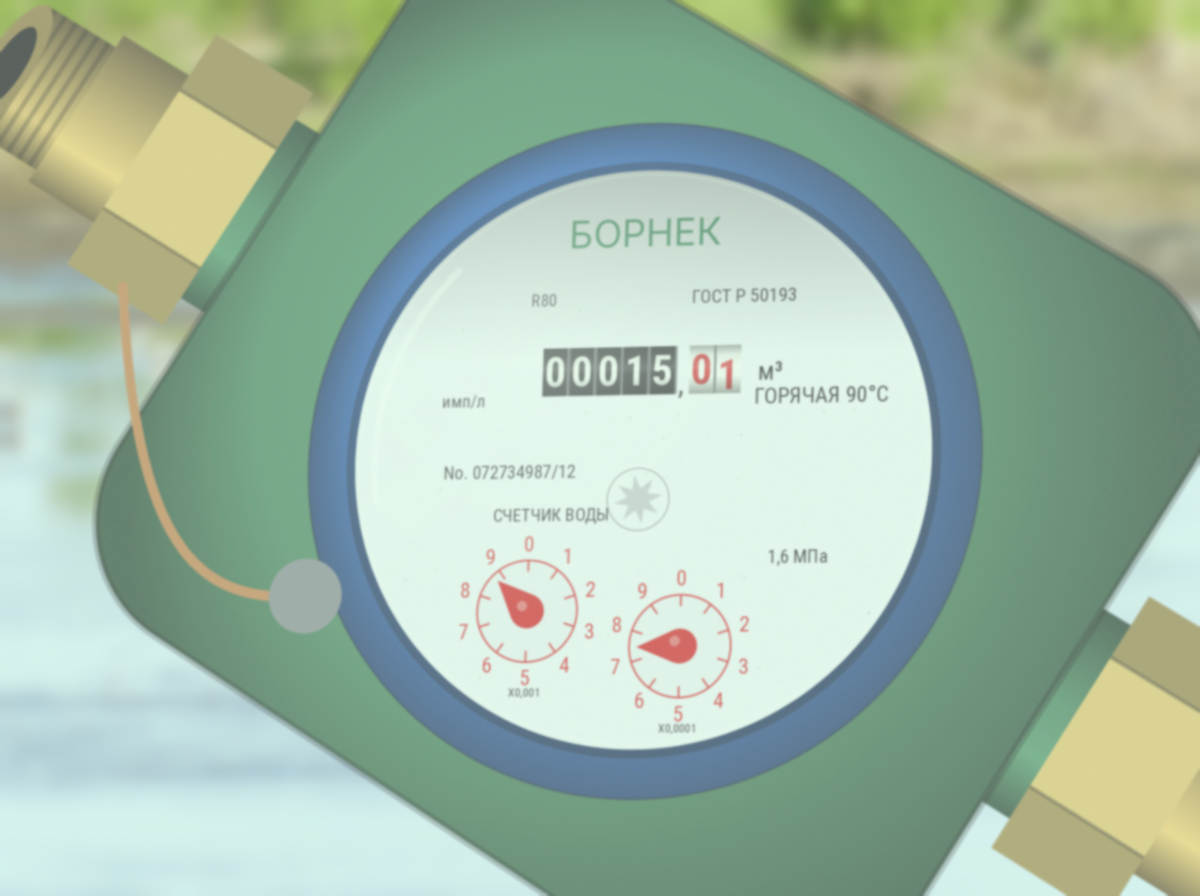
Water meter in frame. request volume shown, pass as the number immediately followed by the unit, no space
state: 15.0087m³
